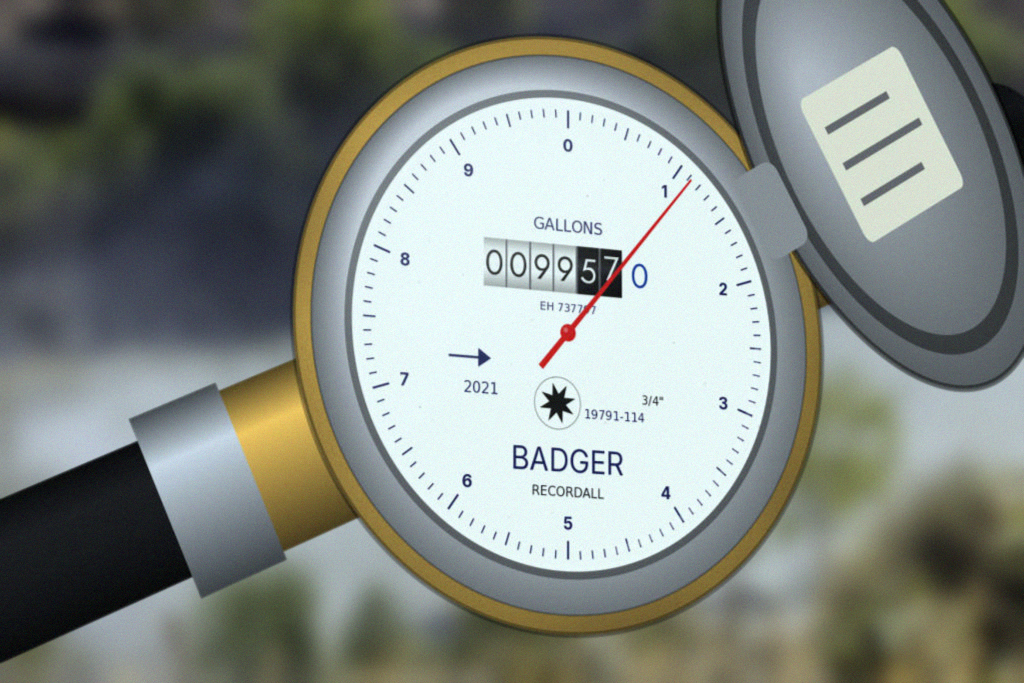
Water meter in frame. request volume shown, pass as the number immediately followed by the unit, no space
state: 99571.1gal
